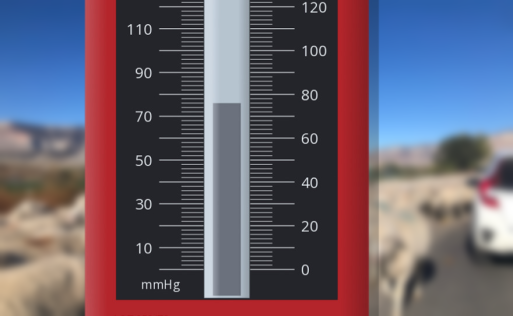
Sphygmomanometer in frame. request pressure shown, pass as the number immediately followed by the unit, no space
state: 76mmHg
